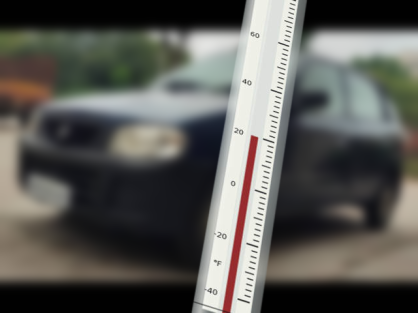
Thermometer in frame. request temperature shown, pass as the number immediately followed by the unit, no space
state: 20°F
